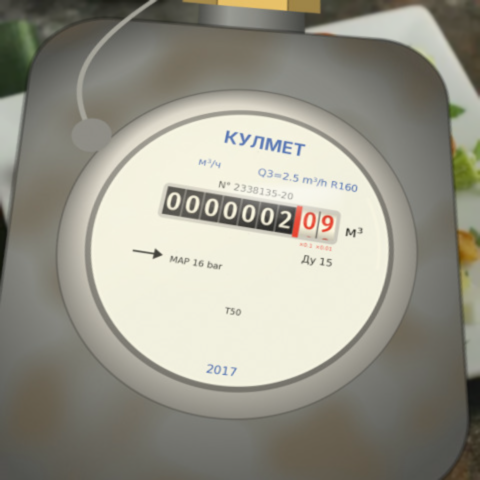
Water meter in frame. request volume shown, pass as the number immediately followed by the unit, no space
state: 2.09m³
